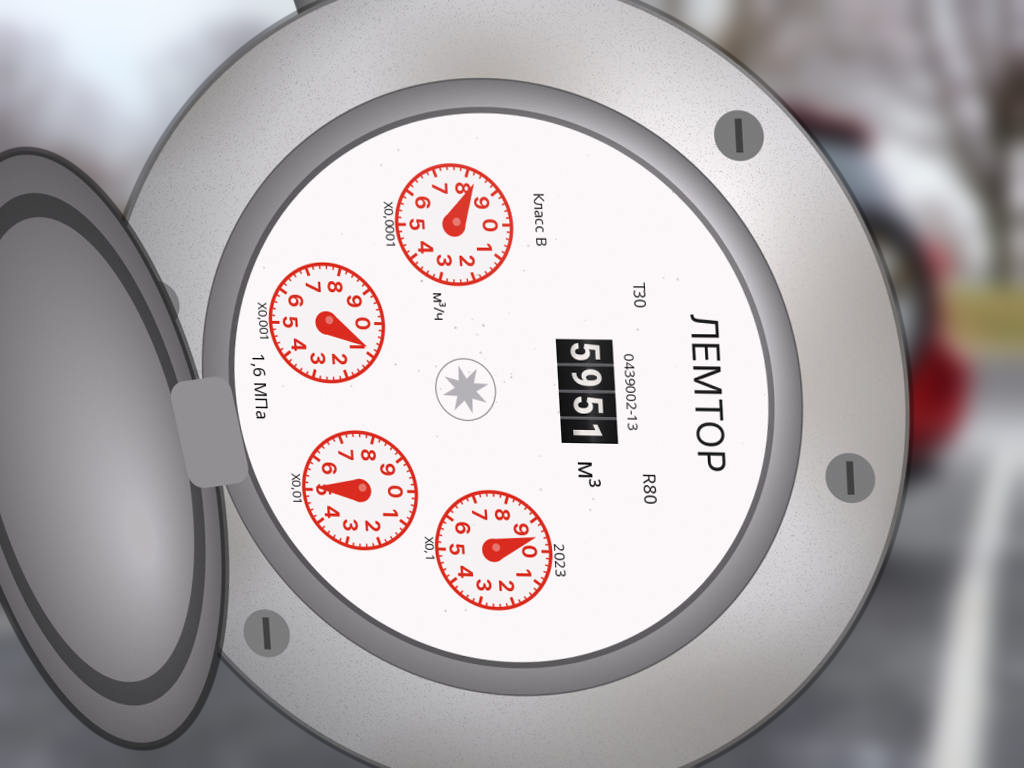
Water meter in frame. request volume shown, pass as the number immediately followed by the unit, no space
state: 5950.9508m³
